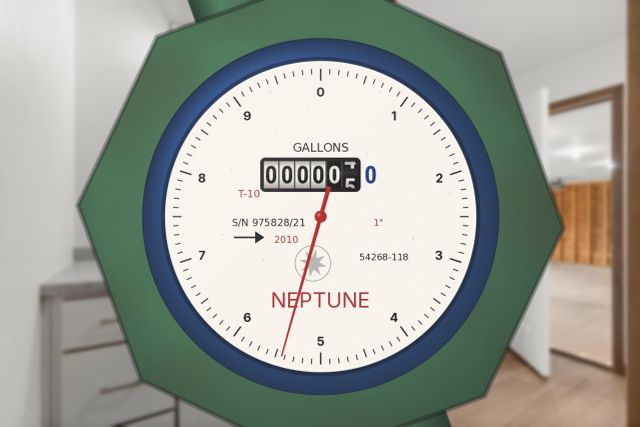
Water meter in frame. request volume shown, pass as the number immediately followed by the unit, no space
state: 45.4gal
